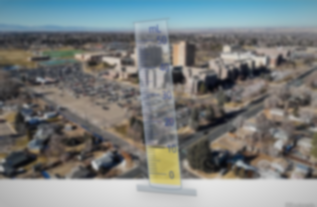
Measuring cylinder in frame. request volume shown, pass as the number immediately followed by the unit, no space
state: 10mL
